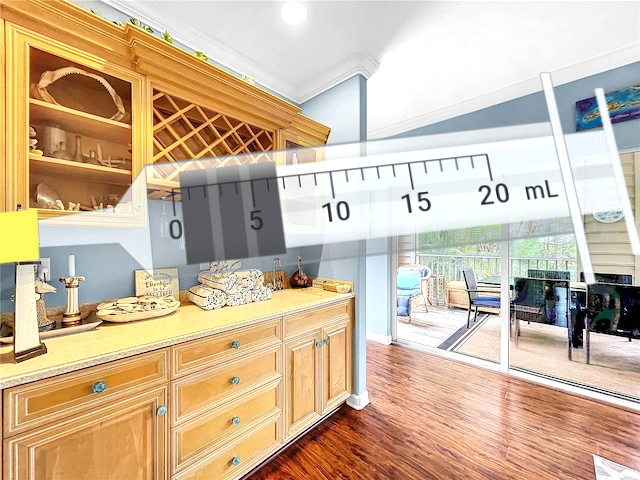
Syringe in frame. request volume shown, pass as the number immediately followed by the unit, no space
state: 0.5mL
